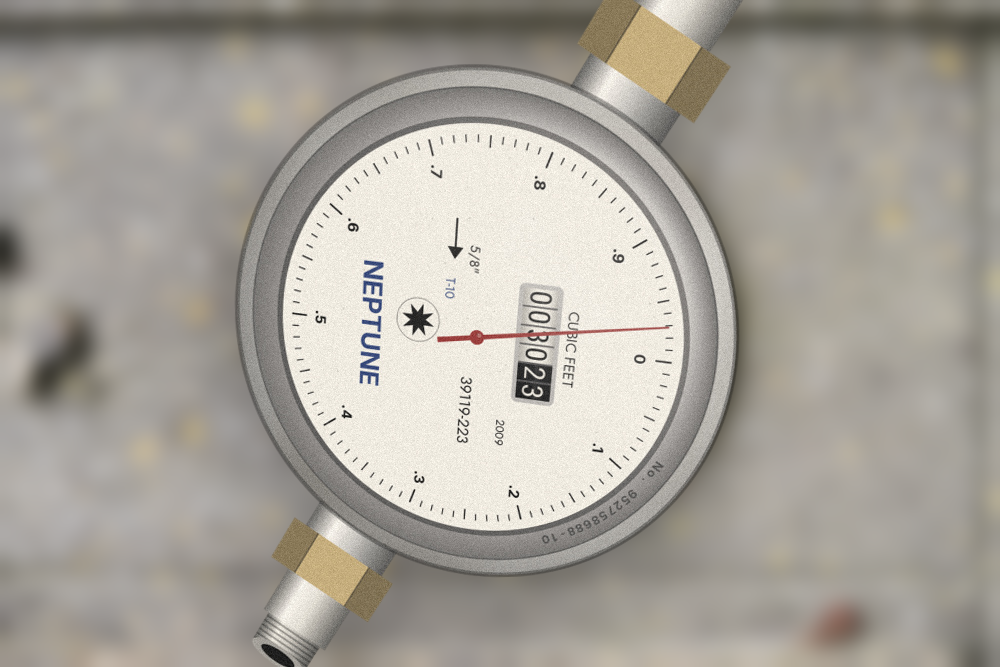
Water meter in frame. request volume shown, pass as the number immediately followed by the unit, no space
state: 3022.97ft³
